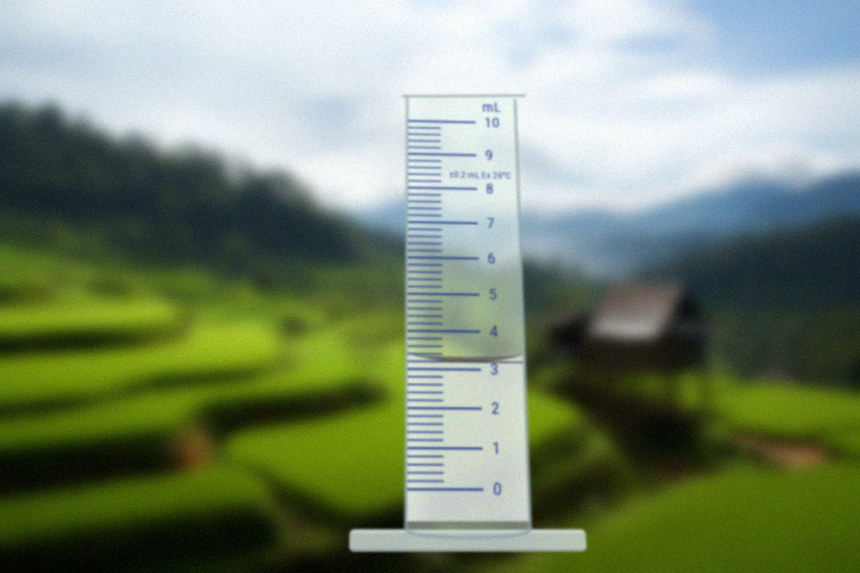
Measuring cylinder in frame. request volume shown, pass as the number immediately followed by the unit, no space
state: 3.2mL
